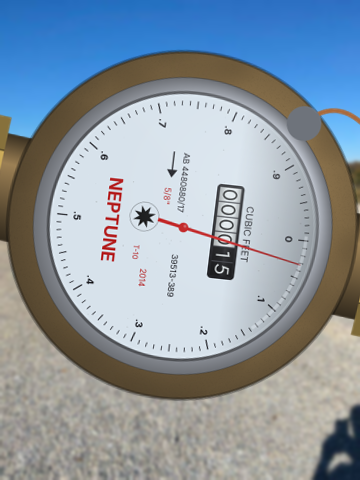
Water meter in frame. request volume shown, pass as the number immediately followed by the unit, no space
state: 15.03ft³
